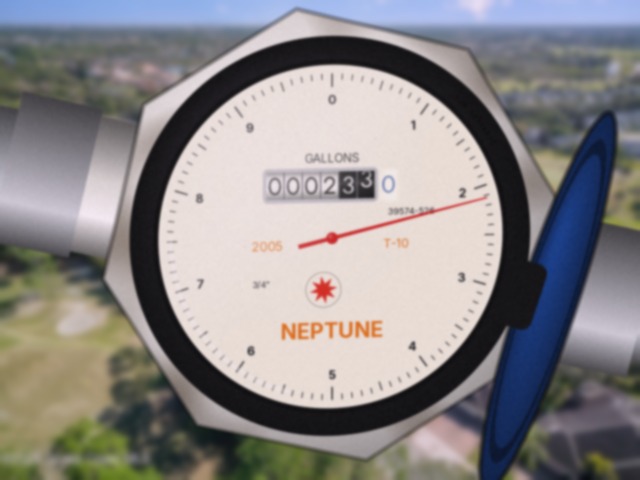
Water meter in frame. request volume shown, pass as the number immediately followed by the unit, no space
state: 2332.1gal
